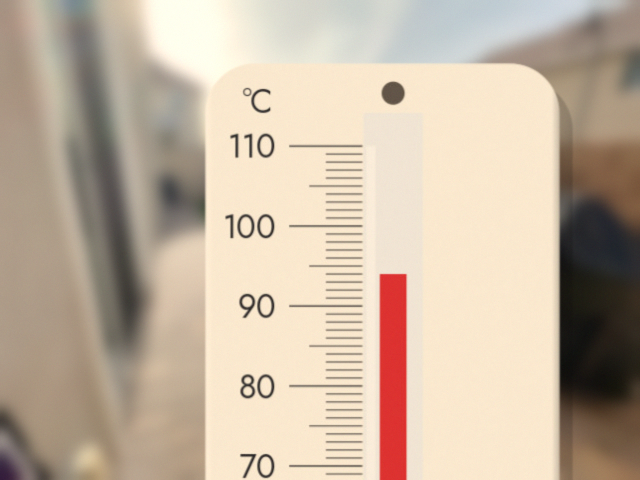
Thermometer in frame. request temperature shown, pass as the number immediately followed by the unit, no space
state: 94°C
